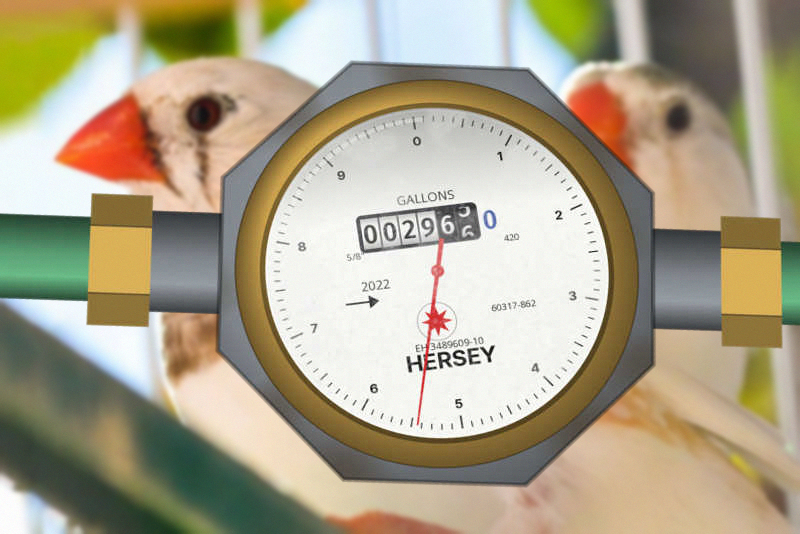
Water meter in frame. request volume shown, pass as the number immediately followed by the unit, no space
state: 29655.4gal
